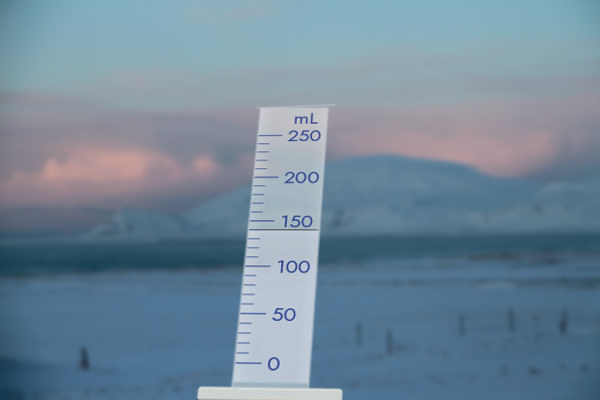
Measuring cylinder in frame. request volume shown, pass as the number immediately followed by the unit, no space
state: 140mL
